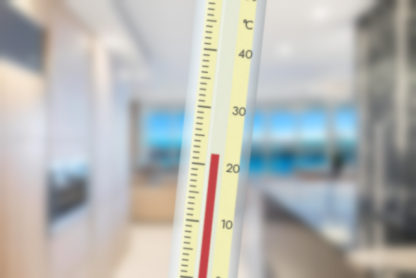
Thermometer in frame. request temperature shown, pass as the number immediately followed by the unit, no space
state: 22°C
